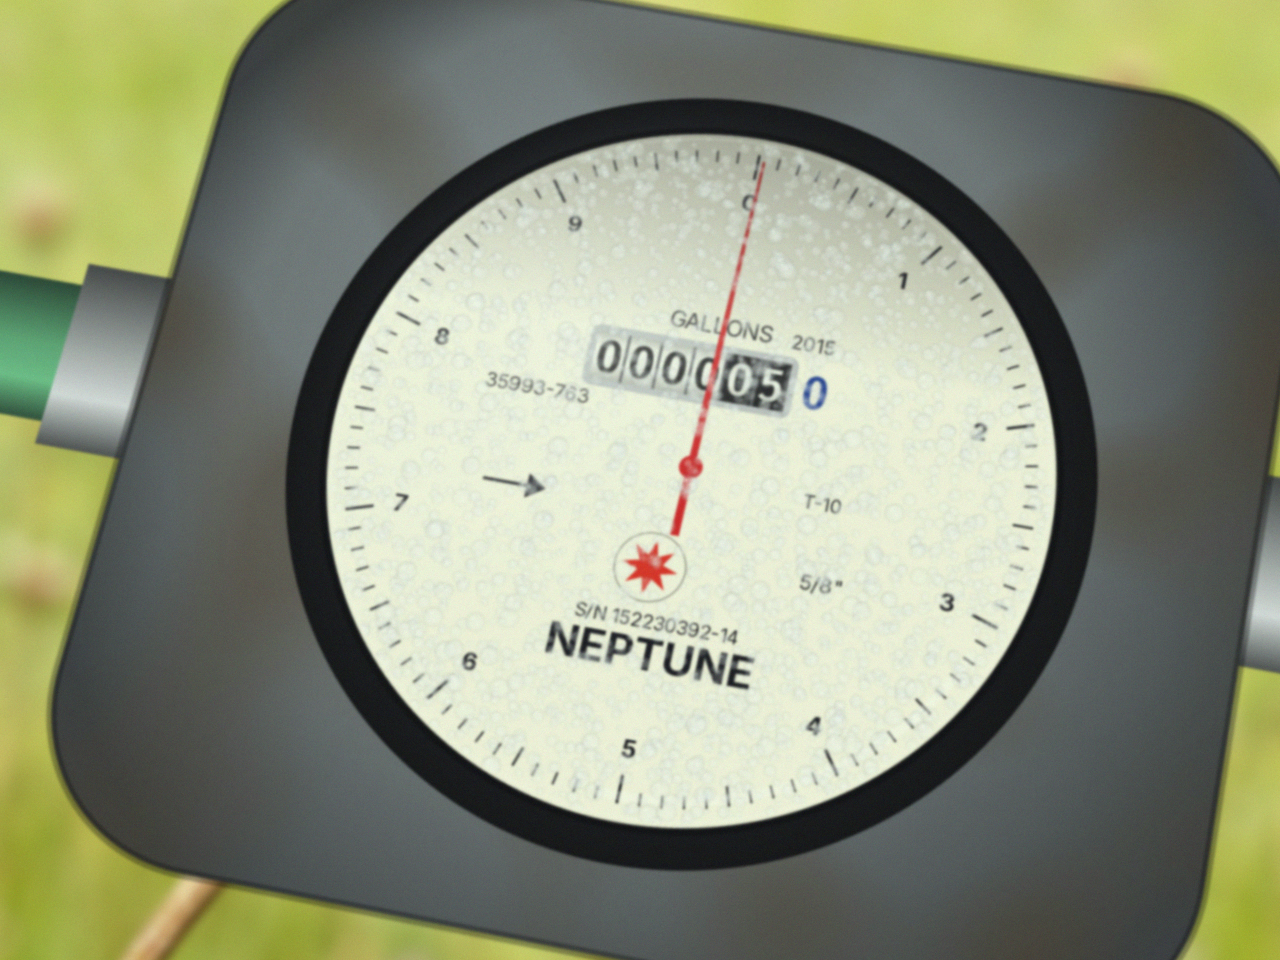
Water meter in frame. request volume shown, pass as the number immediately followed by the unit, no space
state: 50.0gal
